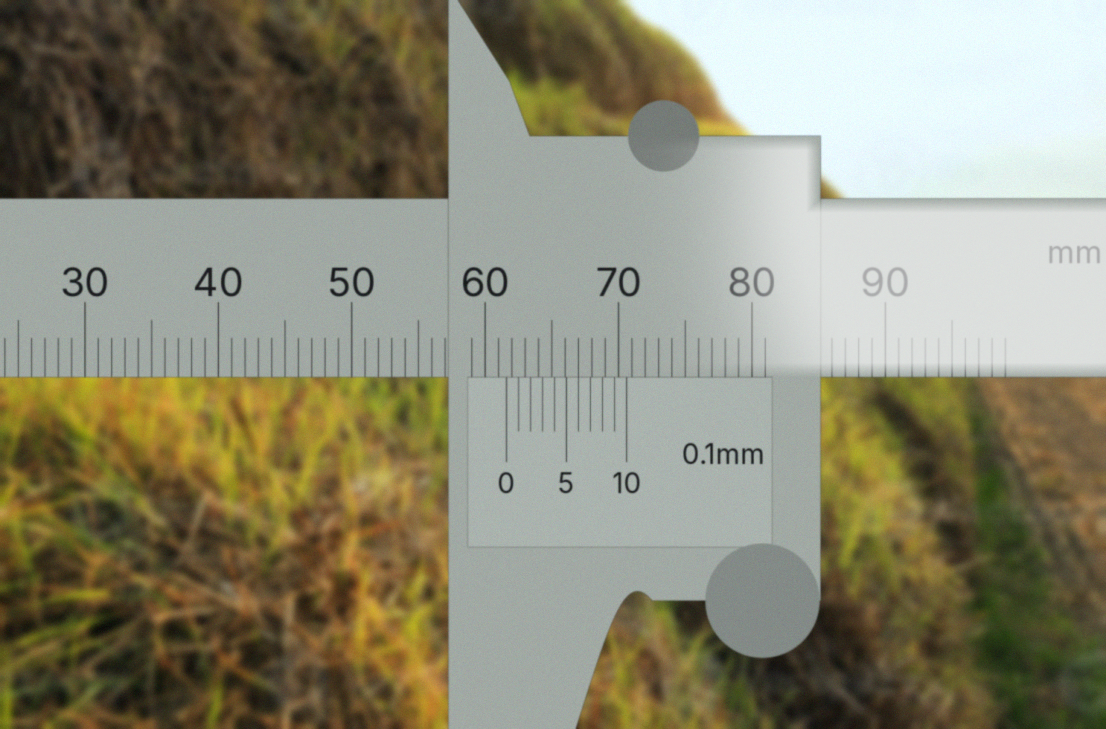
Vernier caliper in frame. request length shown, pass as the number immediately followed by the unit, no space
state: 61.6mm
